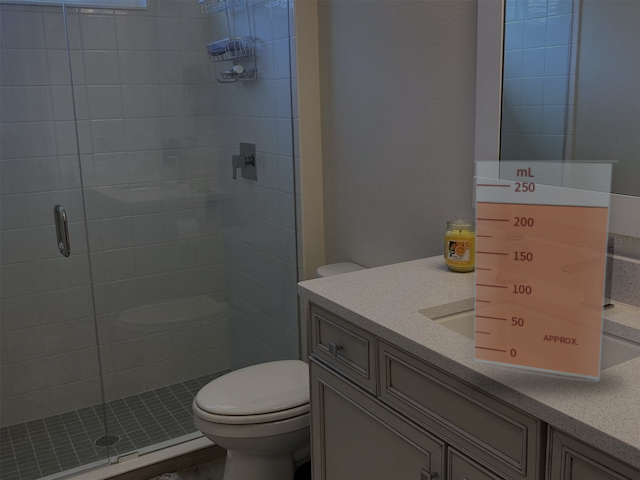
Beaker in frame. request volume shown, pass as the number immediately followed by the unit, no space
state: 225mL
